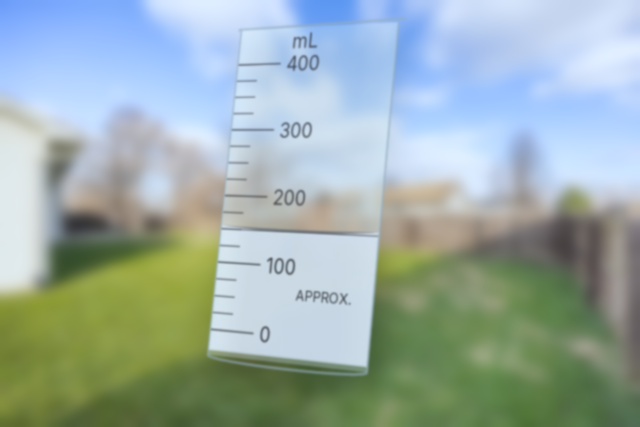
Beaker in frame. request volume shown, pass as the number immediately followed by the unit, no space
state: 150mL
